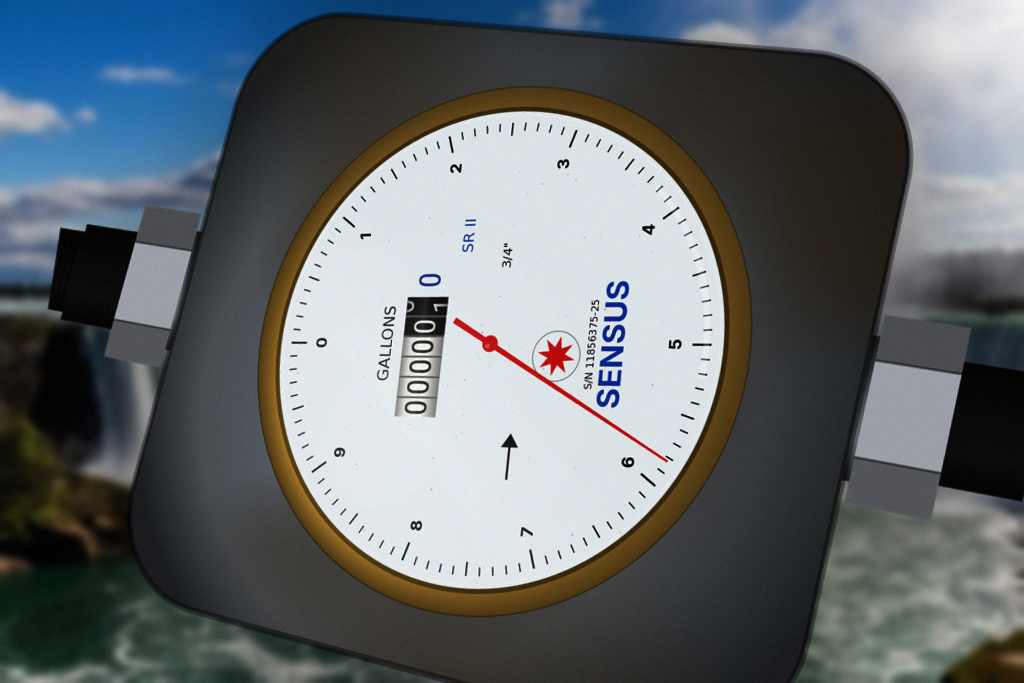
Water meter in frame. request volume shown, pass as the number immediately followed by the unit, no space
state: 5.8gal
